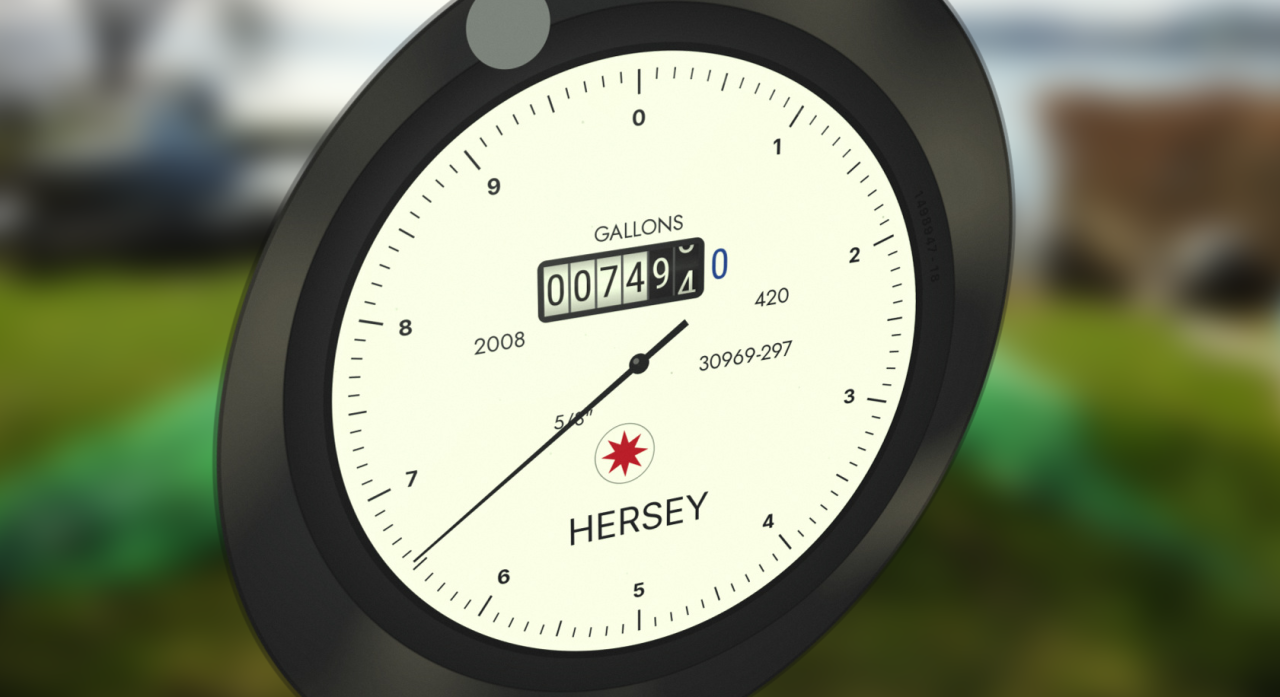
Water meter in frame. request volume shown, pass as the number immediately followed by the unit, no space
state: 74936.5gal
